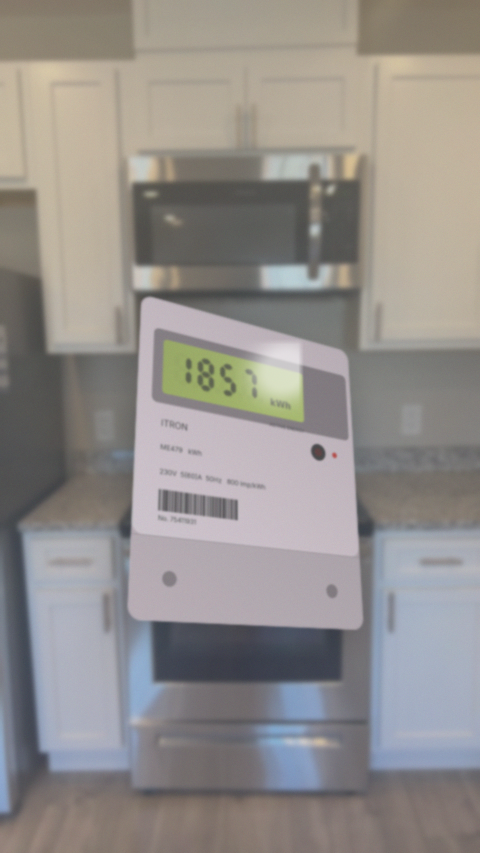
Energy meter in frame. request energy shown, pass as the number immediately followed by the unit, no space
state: 1857kWh
